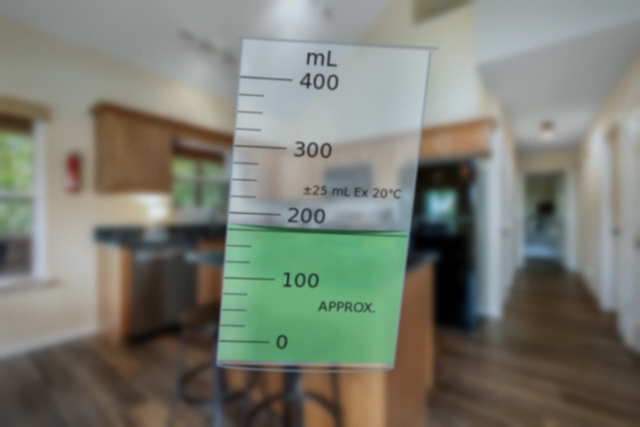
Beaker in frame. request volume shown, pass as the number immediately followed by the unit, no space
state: 175mL
